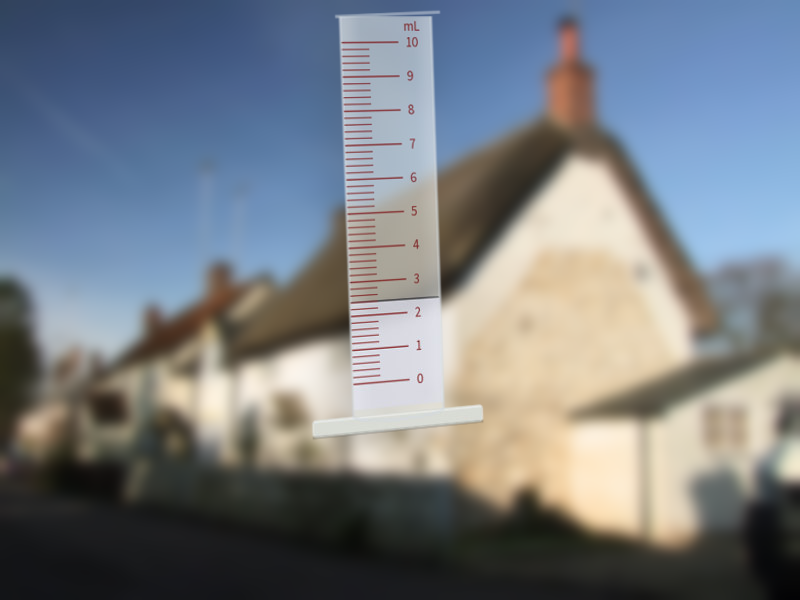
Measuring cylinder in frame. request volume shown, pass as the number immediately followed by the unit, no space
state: 2.4mL
